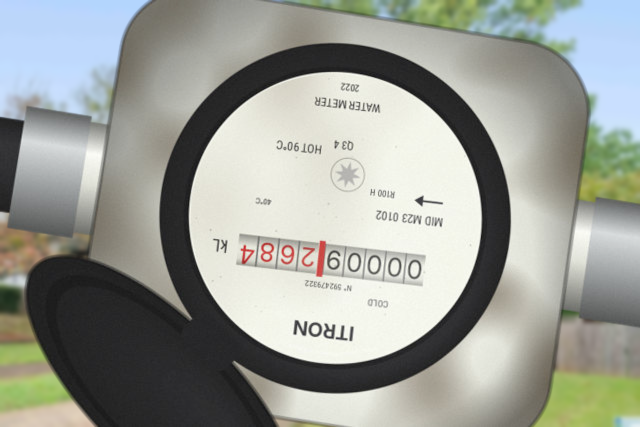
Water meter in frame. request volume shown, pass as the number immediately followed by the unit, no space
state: 9.2684kL
